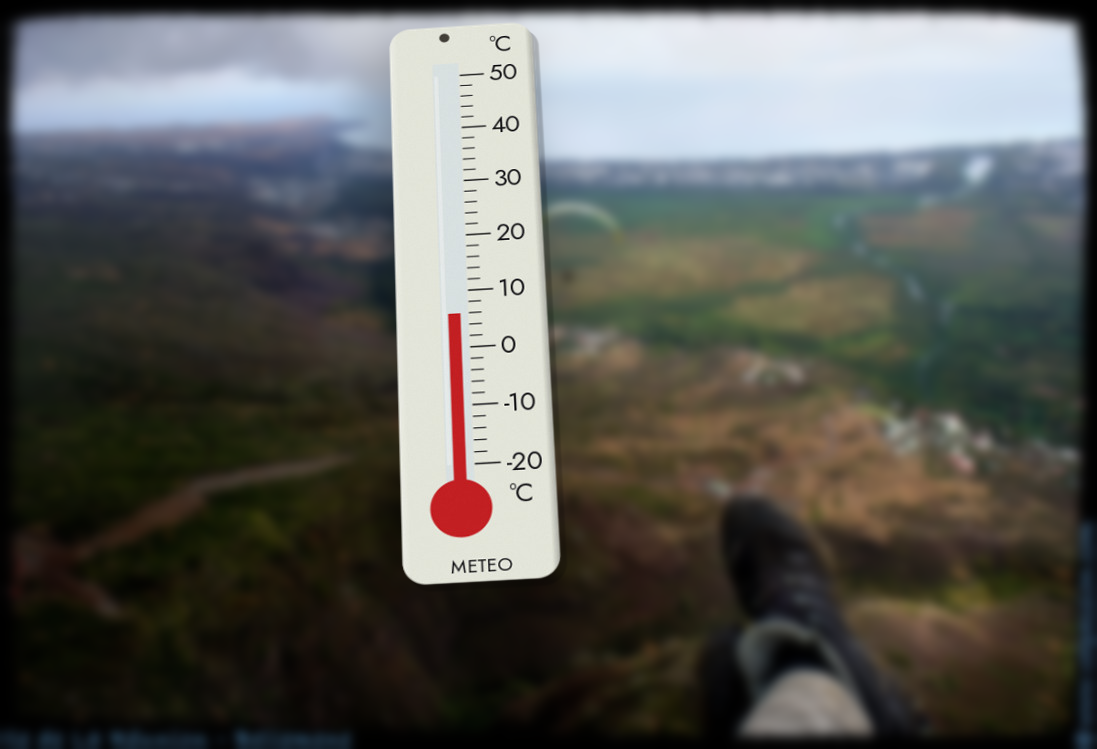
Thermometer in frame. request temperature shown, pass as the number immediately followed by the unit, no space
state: 6°C
